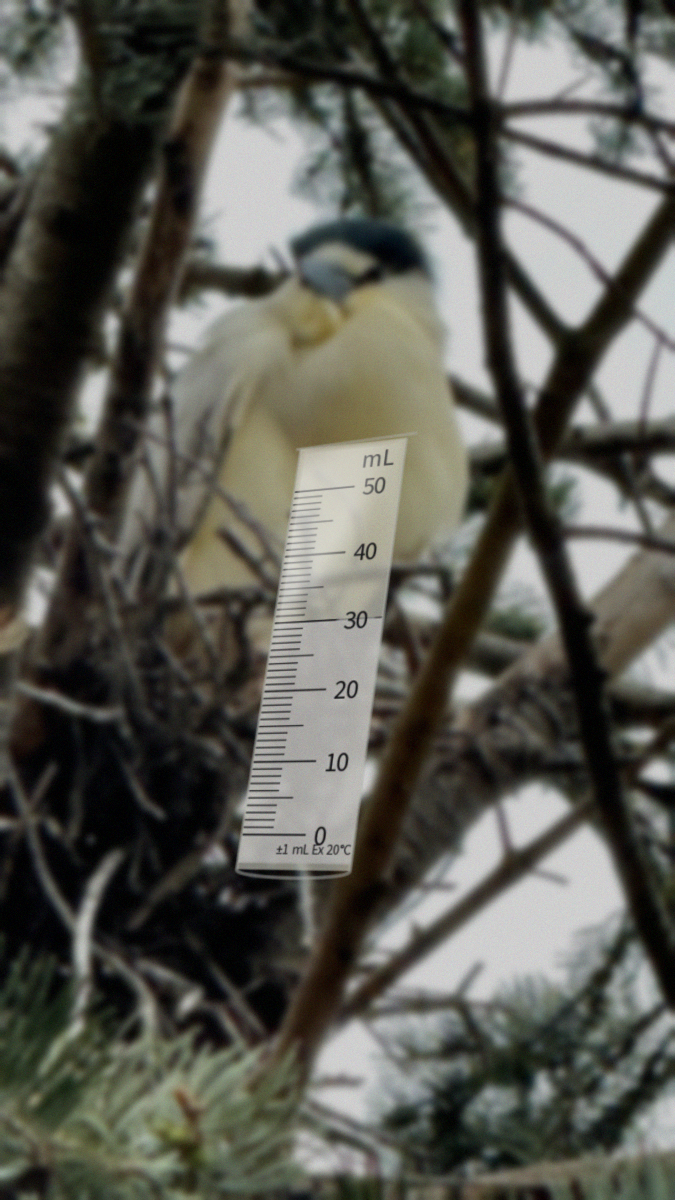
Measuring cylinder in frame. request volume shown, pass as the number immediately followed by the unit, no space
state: 30mL
